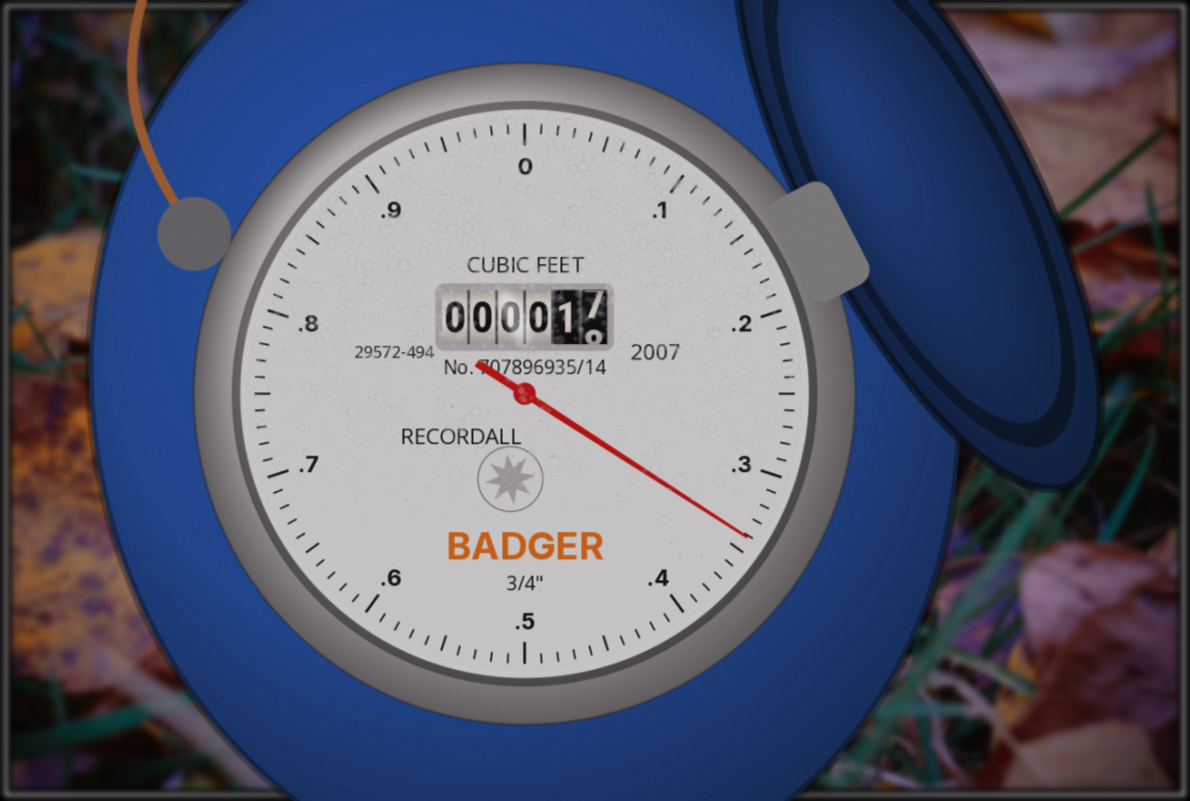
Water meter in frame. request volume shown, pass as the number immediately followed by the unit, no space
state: 17.34ft³
